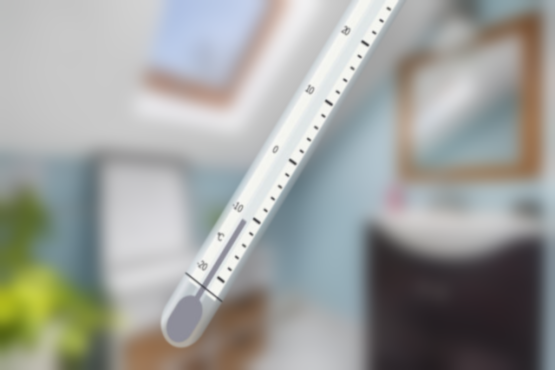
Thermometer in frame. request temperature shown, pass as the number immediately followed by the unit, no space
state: -11°C
